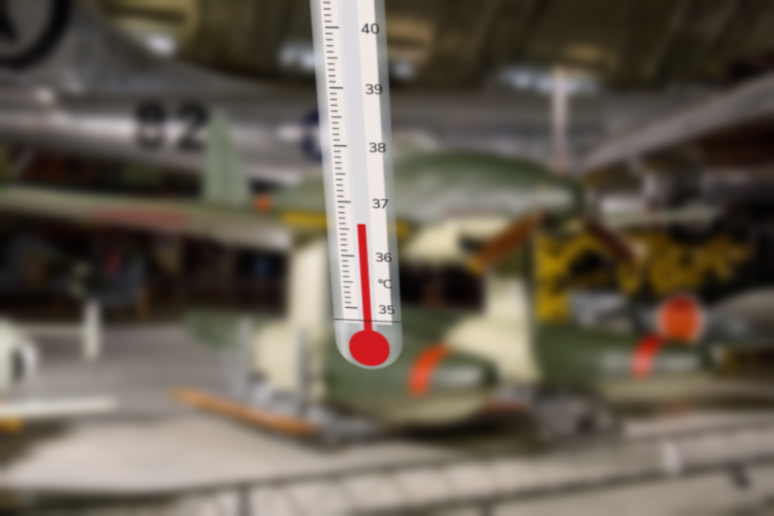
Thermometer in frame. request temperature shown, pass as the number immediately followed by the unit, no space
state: 36.6°C
